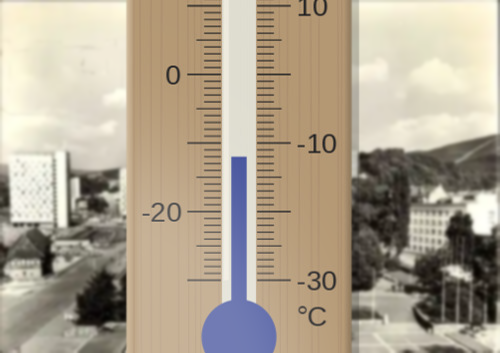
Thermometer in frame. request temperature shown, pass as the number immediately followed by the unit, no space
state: -12°C
